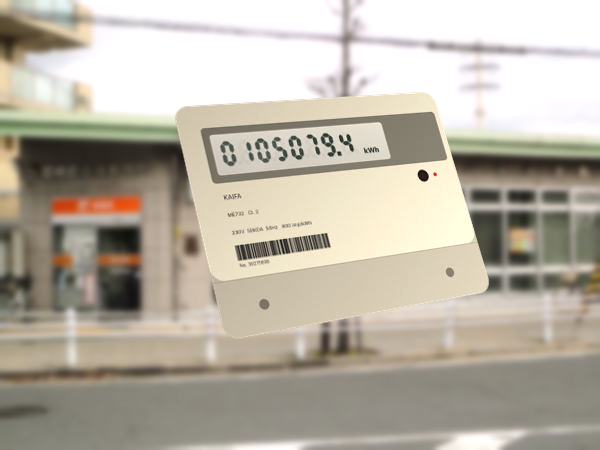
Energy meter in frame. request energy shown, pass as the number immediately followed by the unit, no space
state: 105079.4kWh
